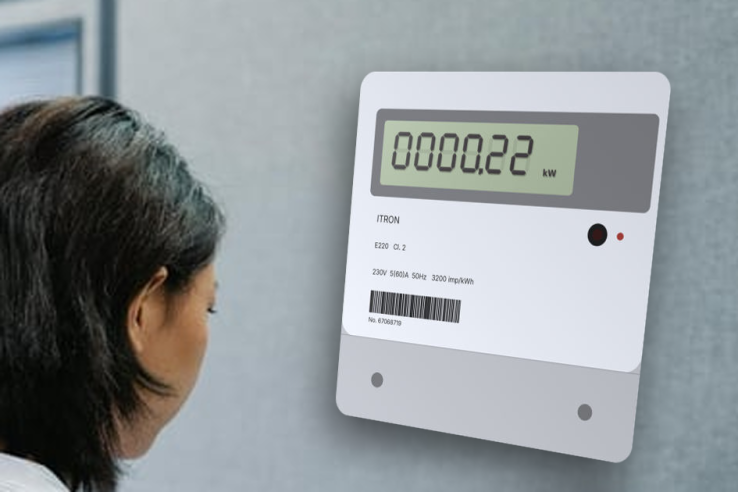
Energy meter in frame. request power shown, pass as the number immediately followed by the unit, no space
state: 0.22kW
